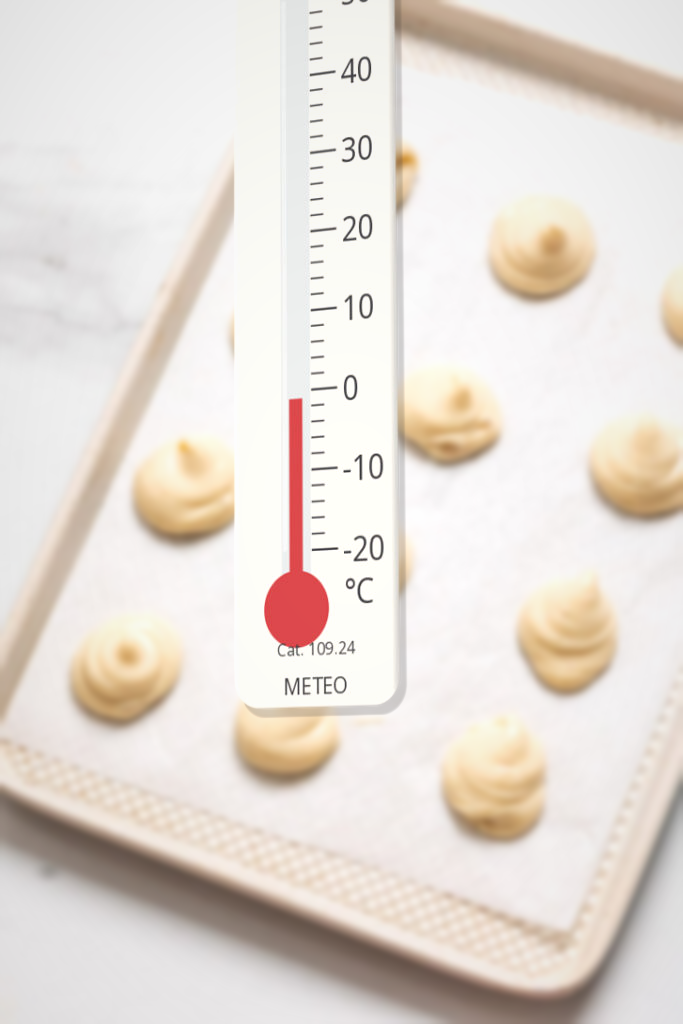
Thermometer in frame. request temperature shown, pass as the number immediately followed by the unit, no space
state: -1°C
